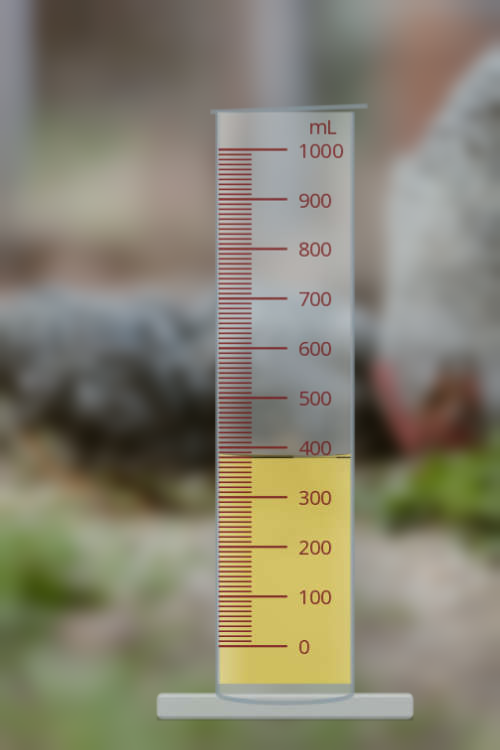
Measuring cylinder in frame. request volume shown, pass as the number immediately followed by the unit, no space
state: 380mL
